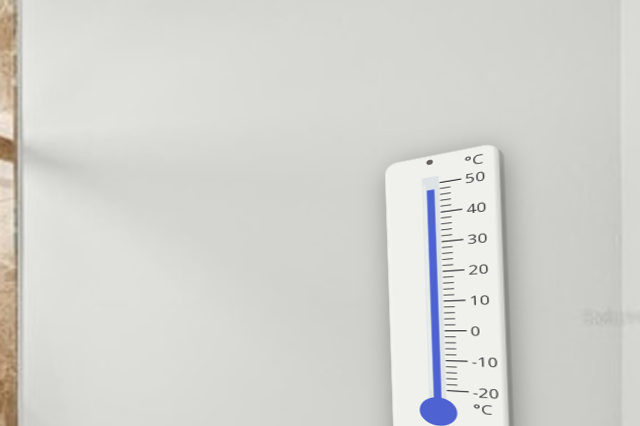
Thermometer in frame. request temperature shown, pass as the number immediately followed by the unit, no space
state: 48°C
